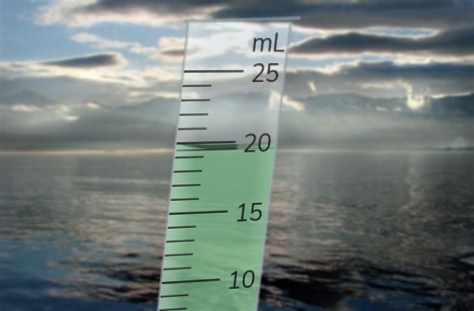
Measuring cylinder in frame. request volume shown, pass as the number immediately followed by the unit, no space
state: 19.5mL
